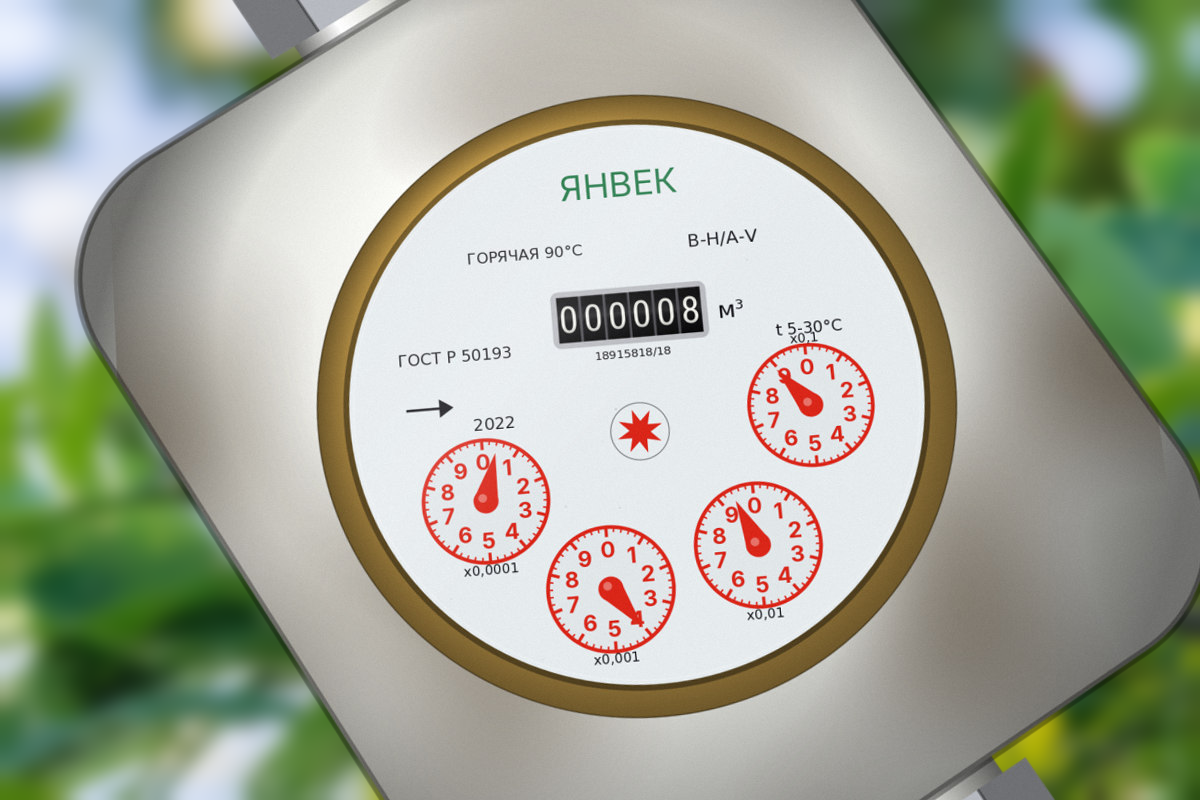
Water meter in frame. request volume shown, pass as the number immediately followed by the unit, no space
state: 8.8940m³
